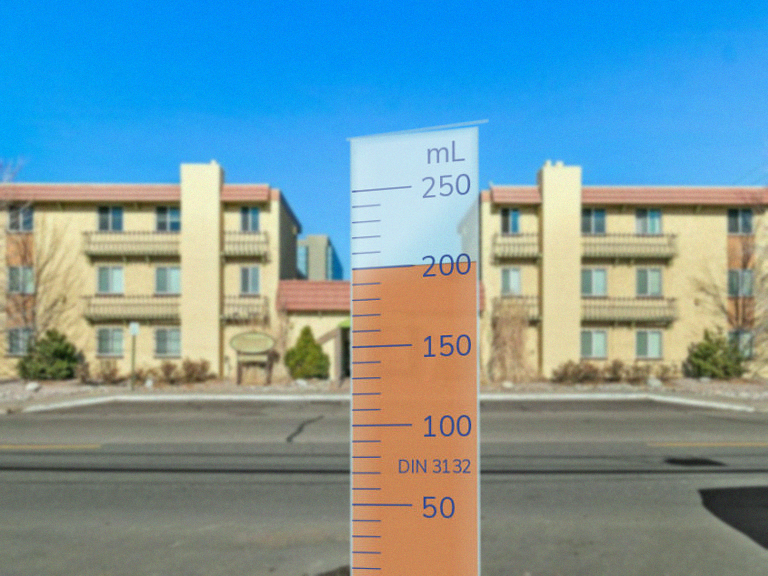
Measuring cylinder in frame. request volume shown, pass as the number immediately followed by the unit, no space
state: 200mL
